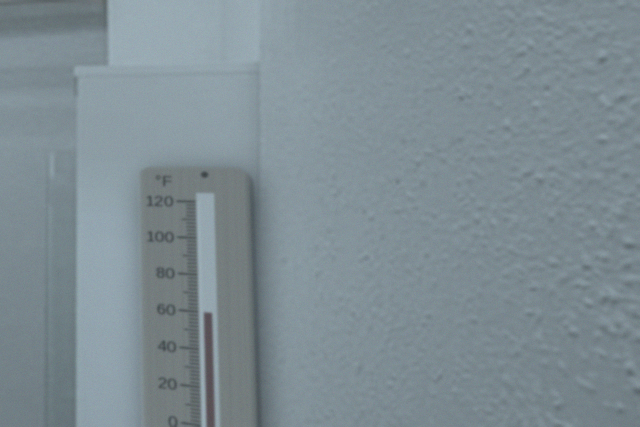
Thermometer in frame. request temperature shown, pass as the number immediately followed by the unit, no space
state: 60°F
